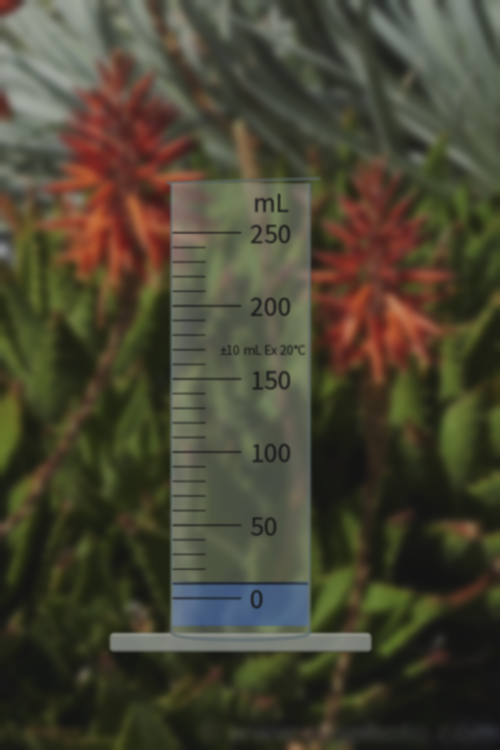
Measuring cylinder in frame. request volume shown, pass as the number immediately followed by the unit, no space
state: 10mL
